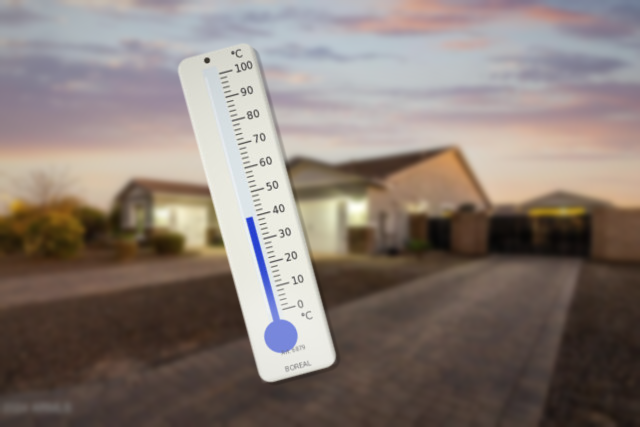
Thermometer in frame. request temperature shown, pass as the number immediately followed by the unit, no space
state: 40°C
